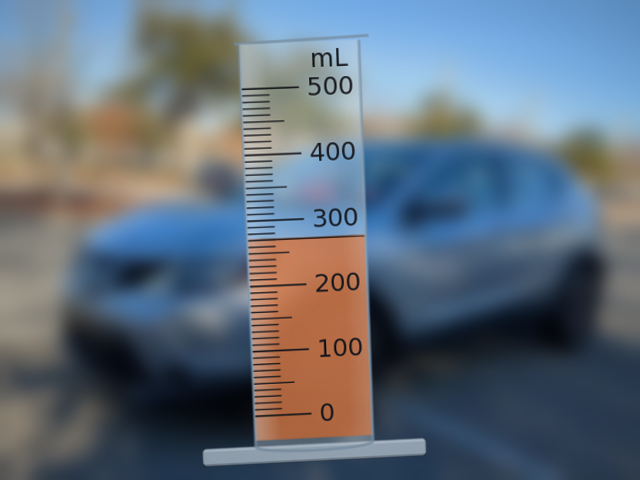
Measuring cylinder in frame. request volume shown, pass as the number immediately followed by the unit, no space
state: 270mL
